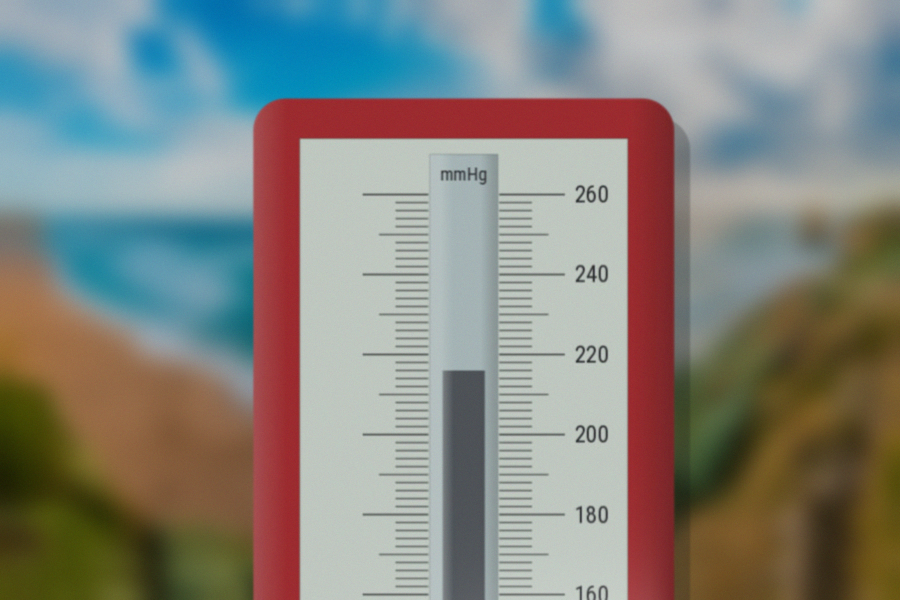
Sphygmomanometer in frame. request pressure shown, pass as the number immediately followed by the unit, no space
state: 216mmHg
